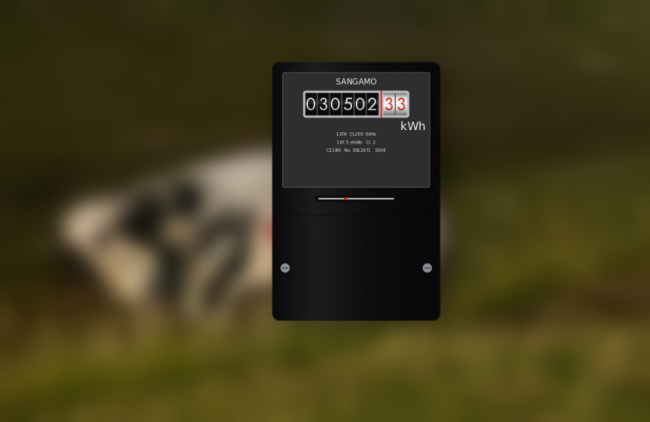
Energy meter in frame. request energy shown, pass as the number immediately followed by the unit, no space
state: 30502.33kWh
